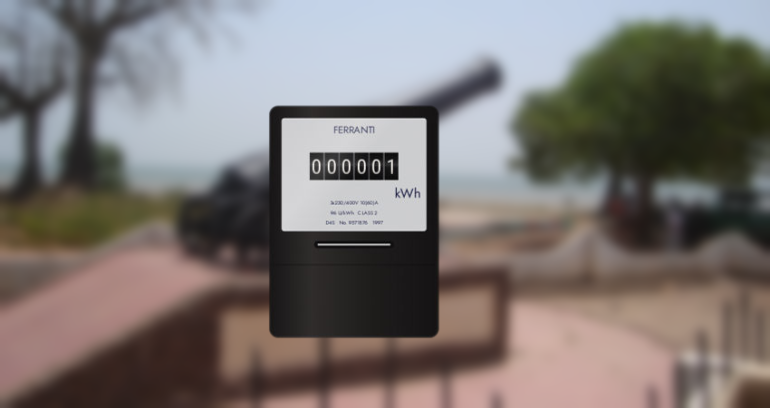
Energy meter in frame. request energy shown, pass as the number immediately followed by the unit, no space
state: 1kWh
